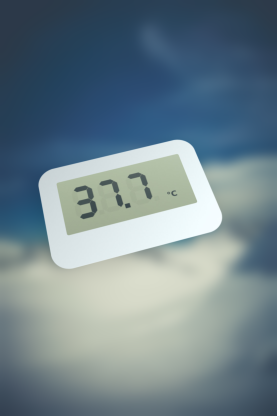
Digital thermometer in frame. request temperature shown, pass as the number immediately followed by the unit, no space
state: 37.7°C
